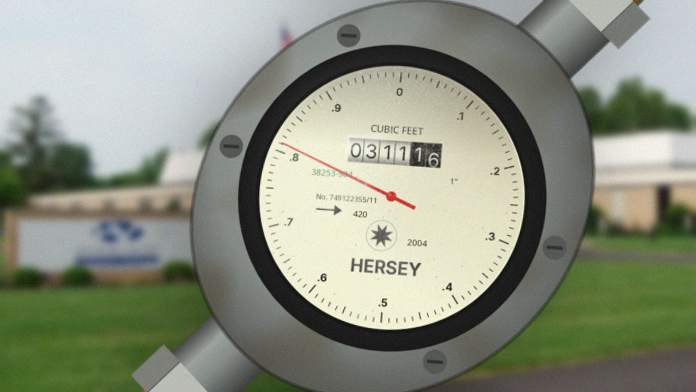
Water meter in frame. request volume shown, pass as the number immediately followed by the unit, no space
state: 31115.81ft³
